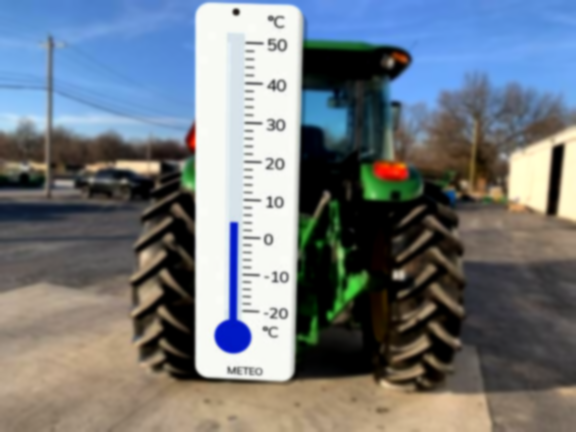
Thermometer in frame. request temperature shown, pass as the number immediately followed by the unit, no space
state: 4°C
